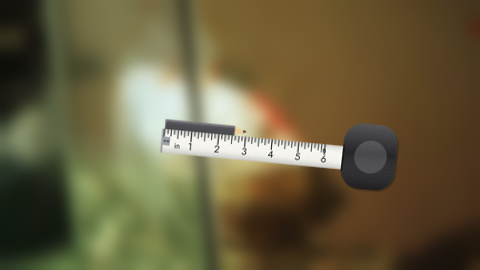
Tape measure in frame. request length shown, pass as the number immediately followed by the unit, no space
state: 3in
